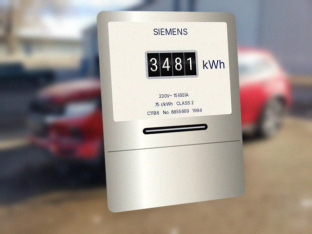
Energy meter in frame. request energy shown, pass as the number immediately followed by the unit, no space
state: 3481kWh
